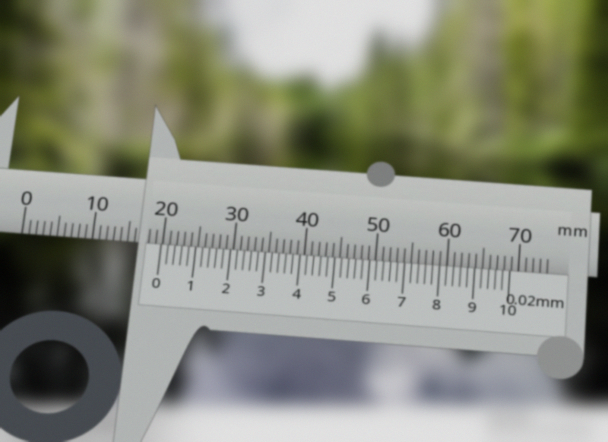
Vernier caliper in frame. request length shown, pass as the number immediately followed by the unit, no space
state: 19.8mm
